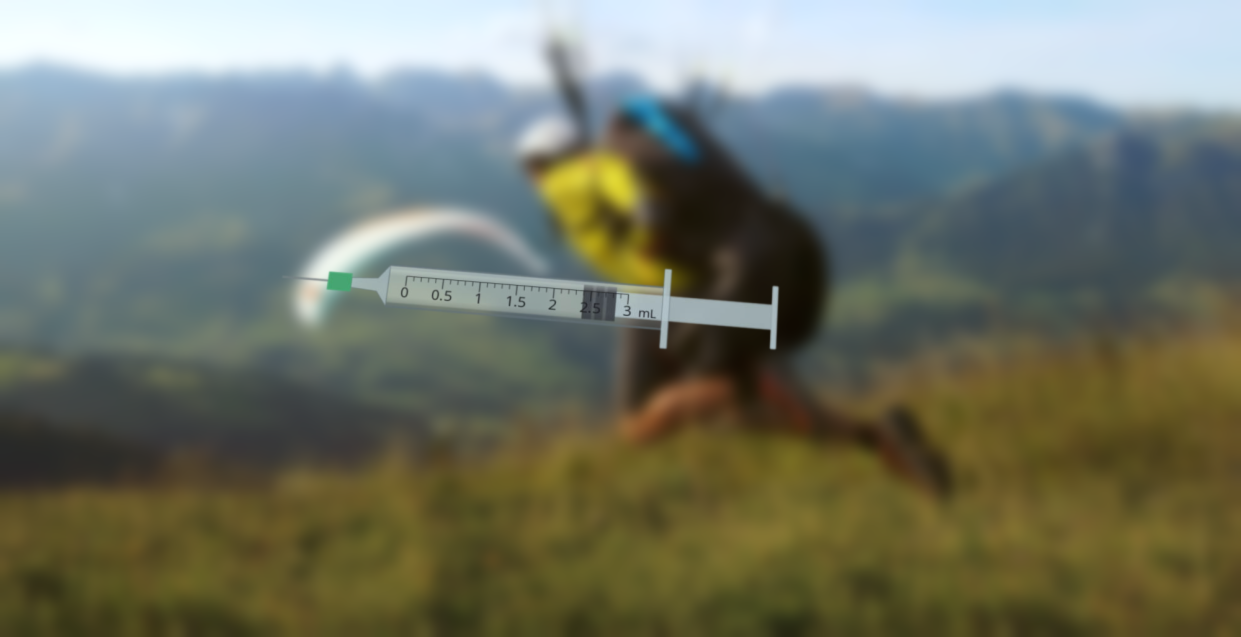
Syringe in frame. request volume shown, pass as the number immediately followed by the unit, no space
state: 2.4mL
